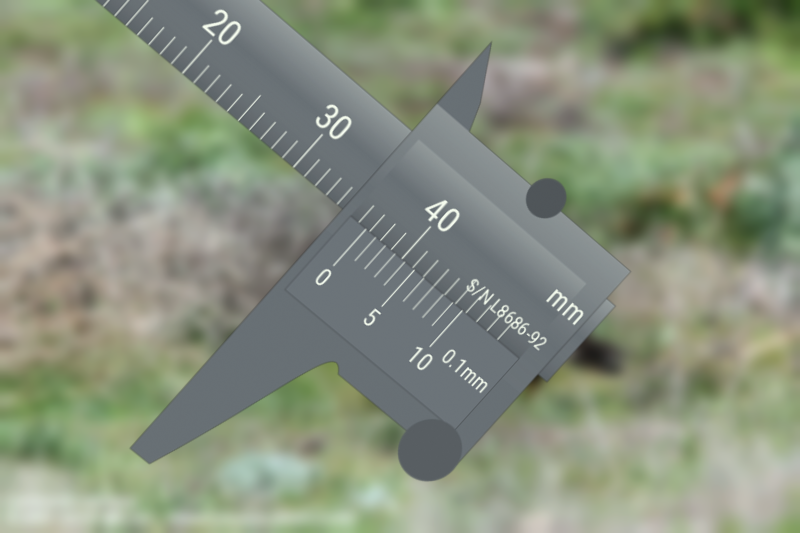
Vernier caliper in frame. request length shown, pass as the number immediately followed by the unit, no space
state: 36.7mm
